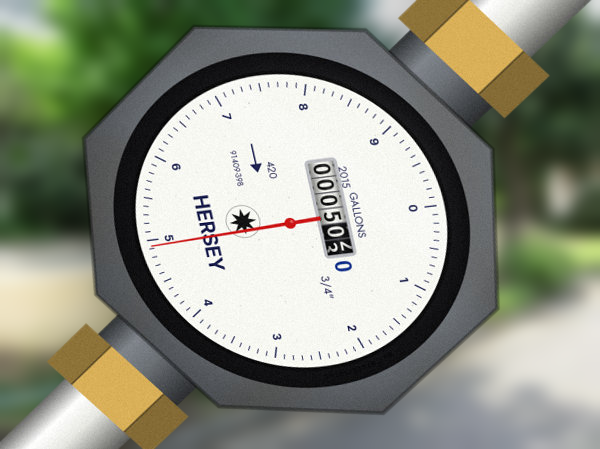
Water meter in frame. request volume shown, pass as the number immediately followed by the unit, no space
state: 5024.9gal
